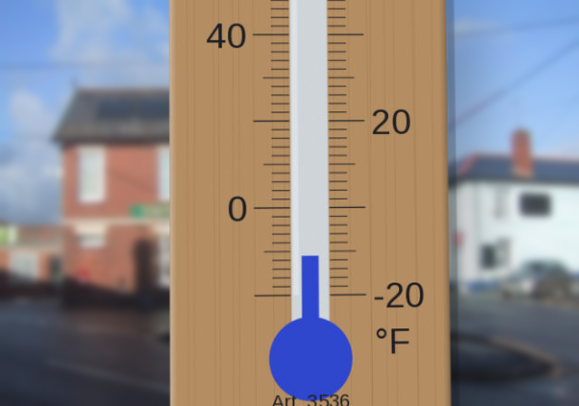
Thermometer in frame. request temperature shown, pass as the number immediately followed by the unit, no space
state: -11°F
